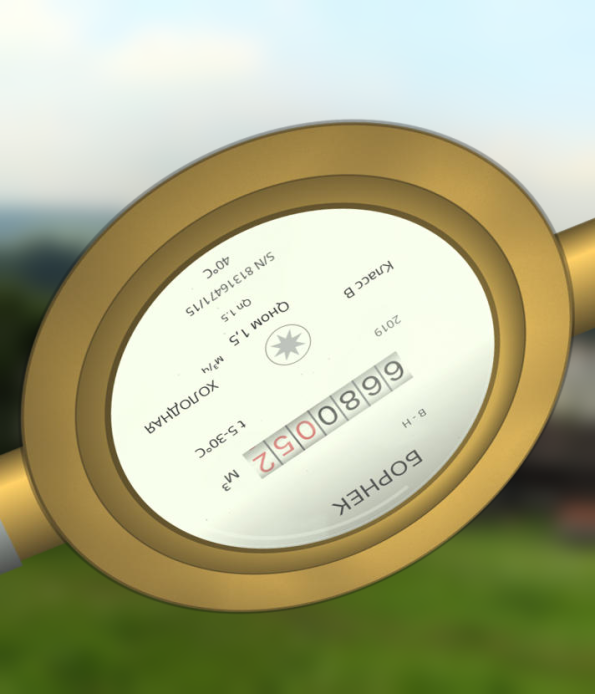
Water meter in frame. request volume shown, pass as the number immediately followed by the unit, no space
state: 6680.052m³
